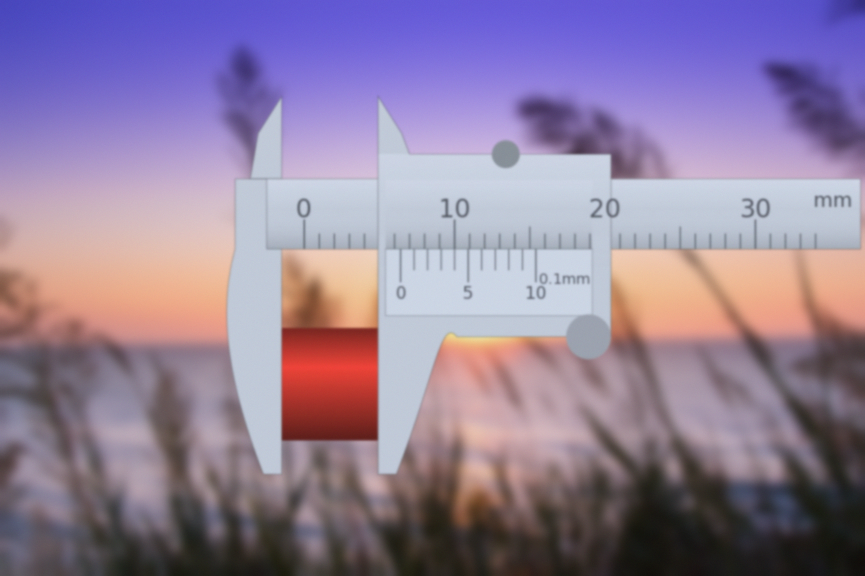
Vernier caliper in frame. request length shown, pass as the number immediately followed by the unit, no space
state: 6.4mm
